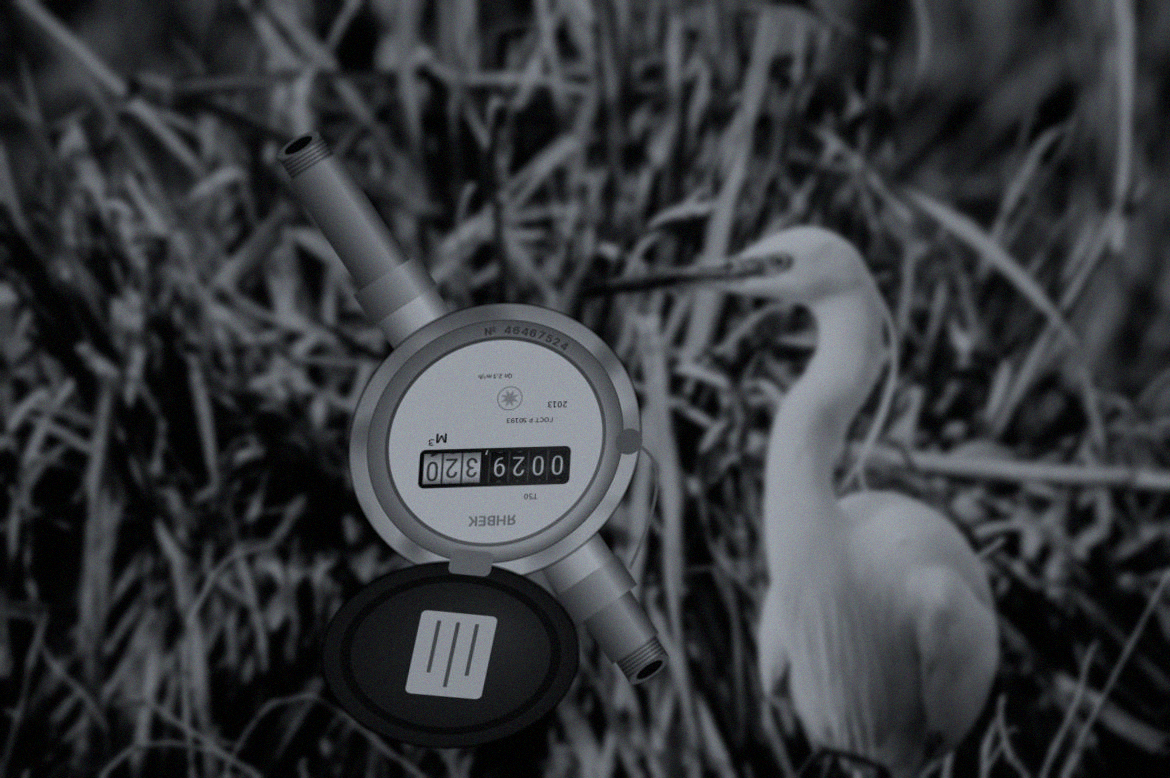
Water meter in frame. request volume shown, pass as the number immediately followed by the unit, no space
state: 29.320m³
